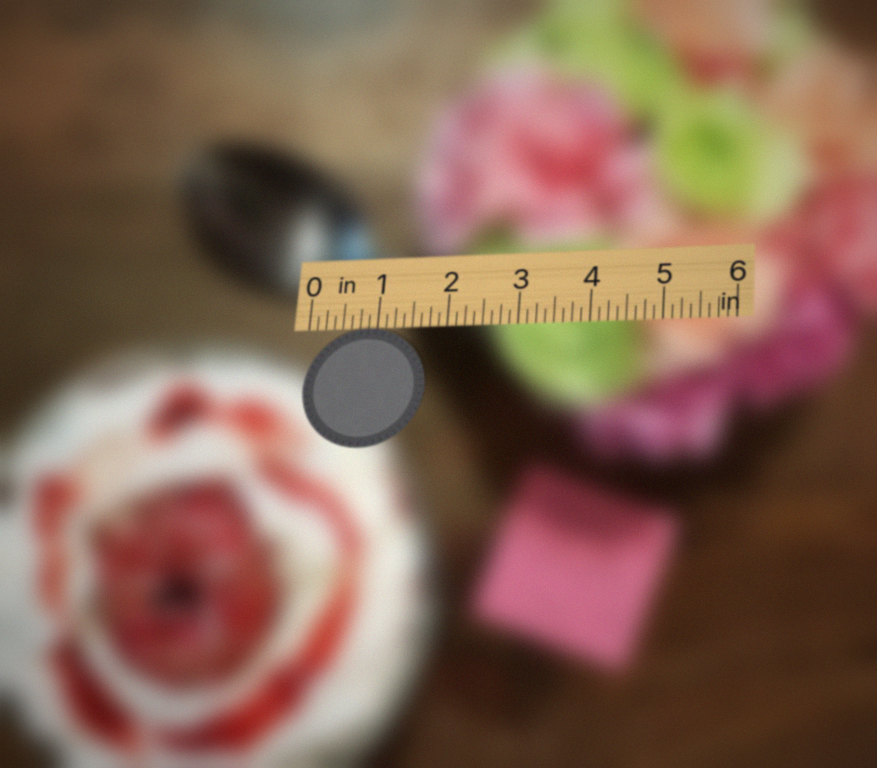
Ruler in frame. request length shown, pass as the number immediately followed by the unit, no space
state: 1.75in
